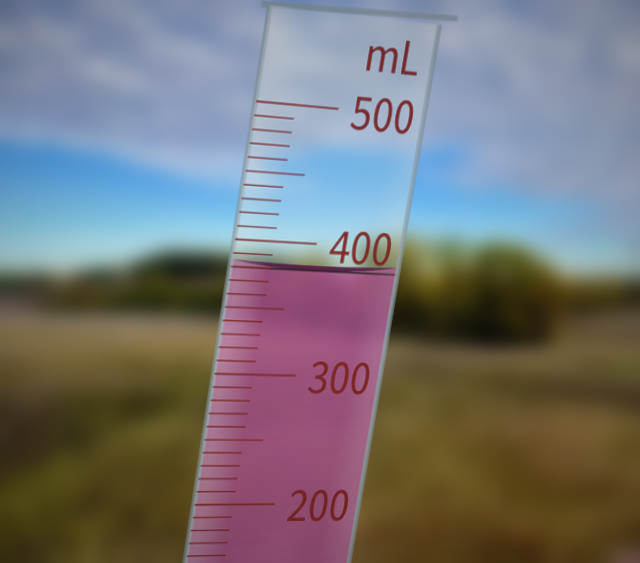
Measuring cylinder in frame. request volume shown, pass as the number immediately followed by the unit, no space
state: 380mL
